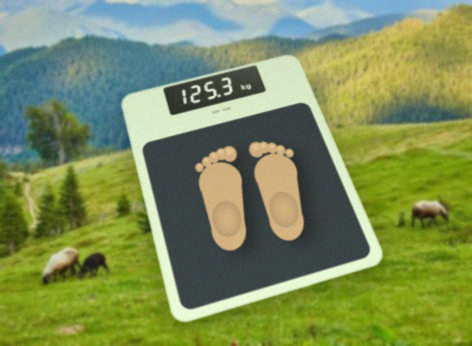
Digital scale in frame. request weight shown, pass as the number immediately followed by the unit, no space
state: 125.3kg
